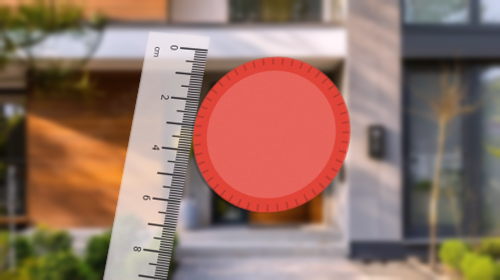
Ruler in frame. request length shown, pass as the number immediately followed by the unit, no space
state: 6cm
